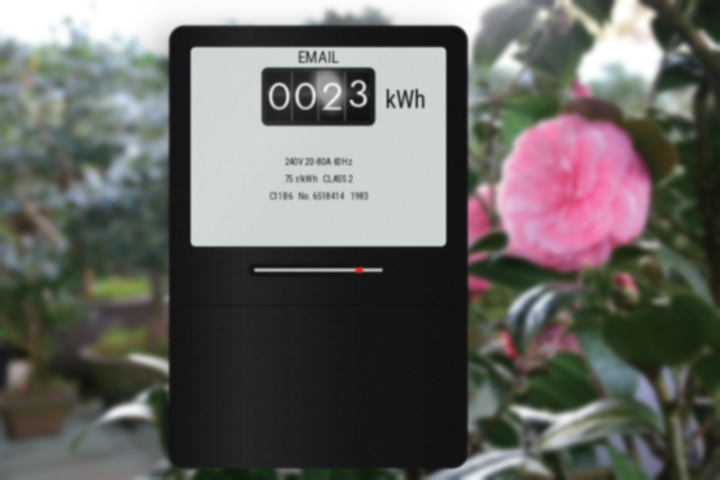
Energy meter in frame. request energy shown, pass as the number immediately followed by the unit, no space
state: 23kWh
